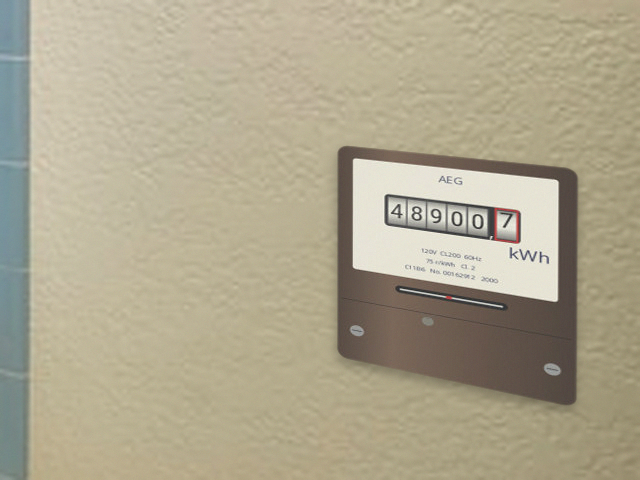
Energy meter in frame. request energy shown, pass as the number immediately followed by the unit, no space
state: 48900.7kWh
